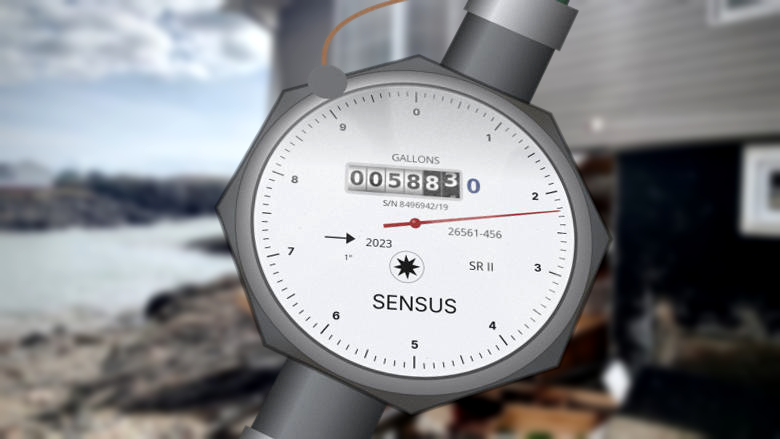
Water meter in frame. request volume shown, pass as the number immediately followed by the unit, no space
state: 58832.2gal
